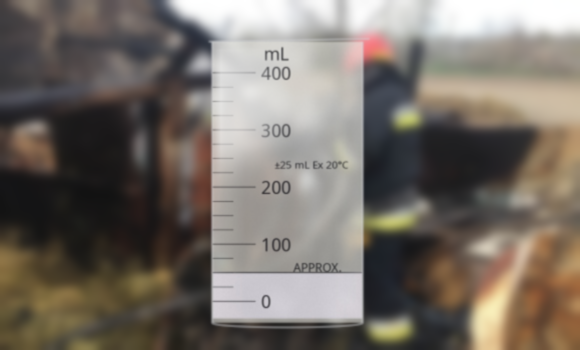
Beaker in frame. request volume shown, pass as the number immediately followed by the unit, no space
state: 50mL
